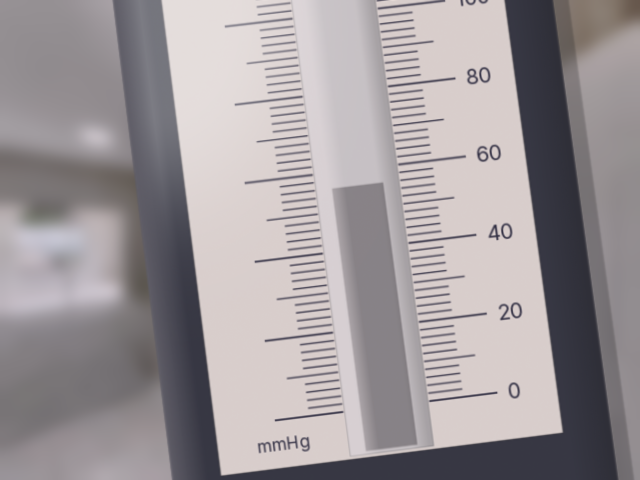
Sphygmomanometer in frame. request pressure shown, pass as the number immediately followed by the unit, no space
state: 56mmHg
